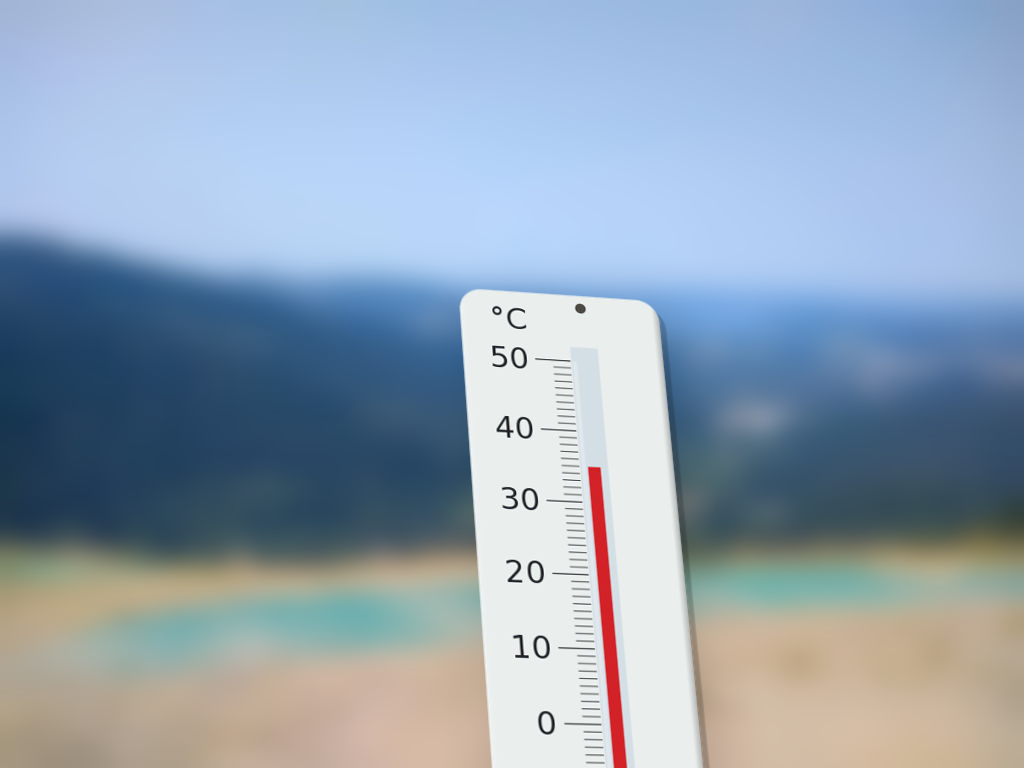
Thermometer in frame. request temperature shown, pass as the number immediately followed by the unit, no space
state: 35°C
